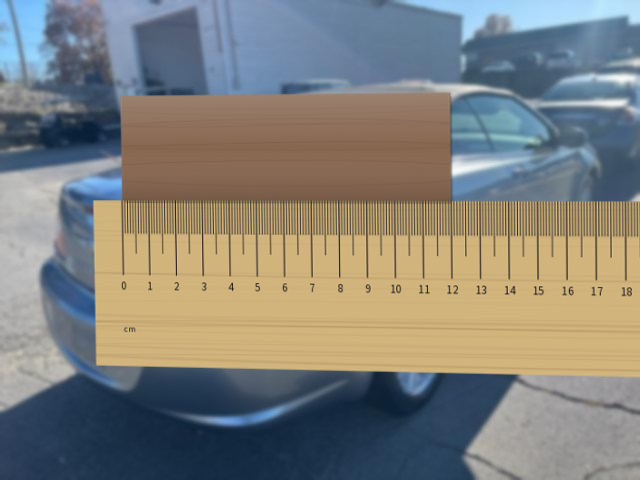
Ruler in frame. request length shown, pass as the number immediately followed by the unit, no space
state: 12cm
